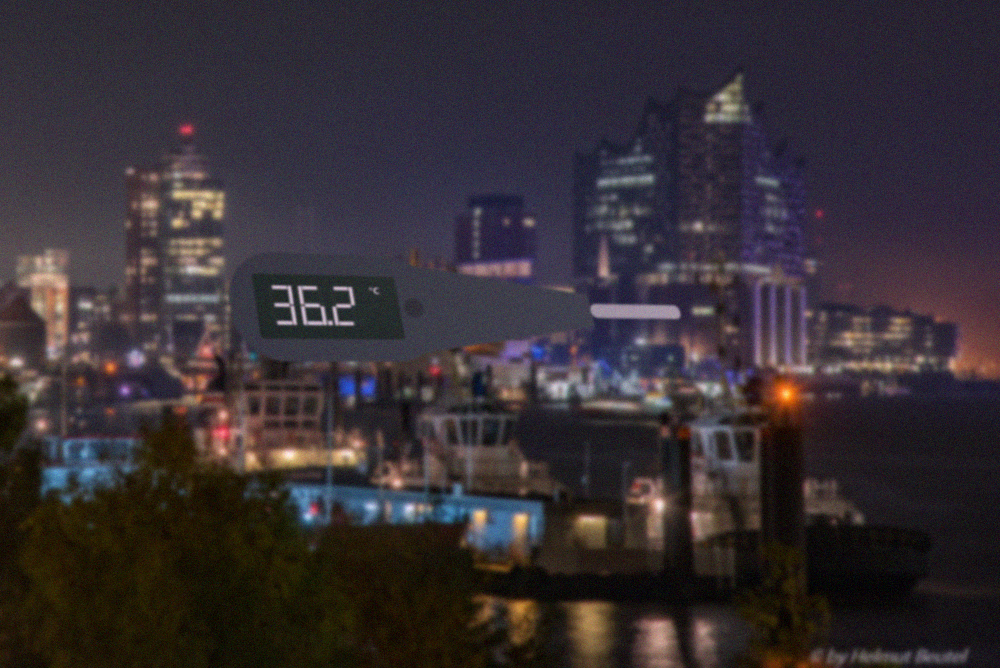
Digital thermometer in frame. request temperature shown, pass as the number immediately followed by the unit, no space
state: 36.2°C
